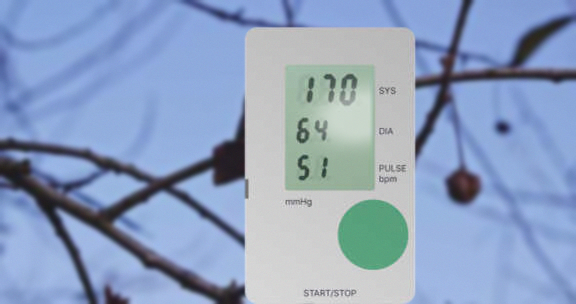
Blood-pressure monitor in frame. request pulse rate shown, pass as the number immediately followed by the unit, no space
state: 51bpm
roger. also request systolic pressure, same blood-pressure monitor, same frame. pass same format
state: 170mmHg
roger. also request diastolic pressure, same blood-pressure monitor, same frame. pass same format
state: 64mmHg
